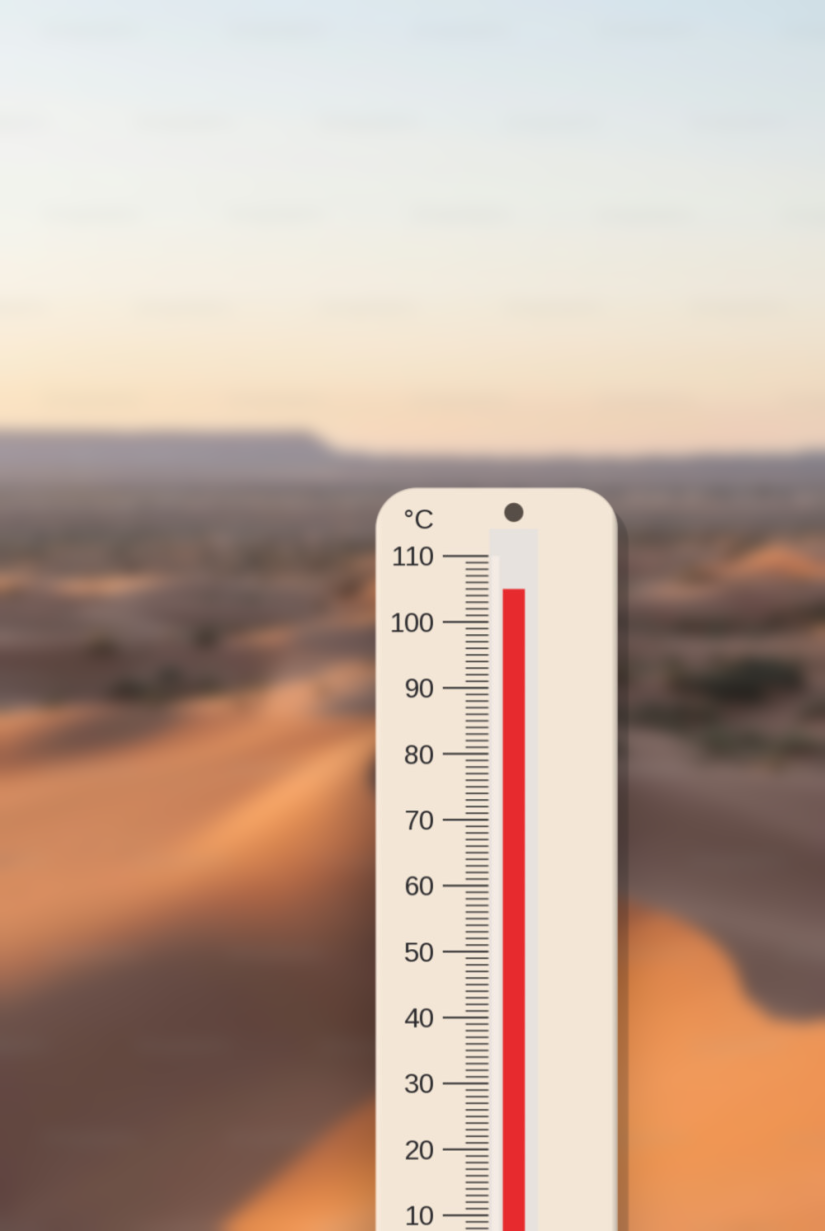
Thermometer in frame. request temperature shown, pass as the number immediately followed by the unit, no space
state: 105°C
